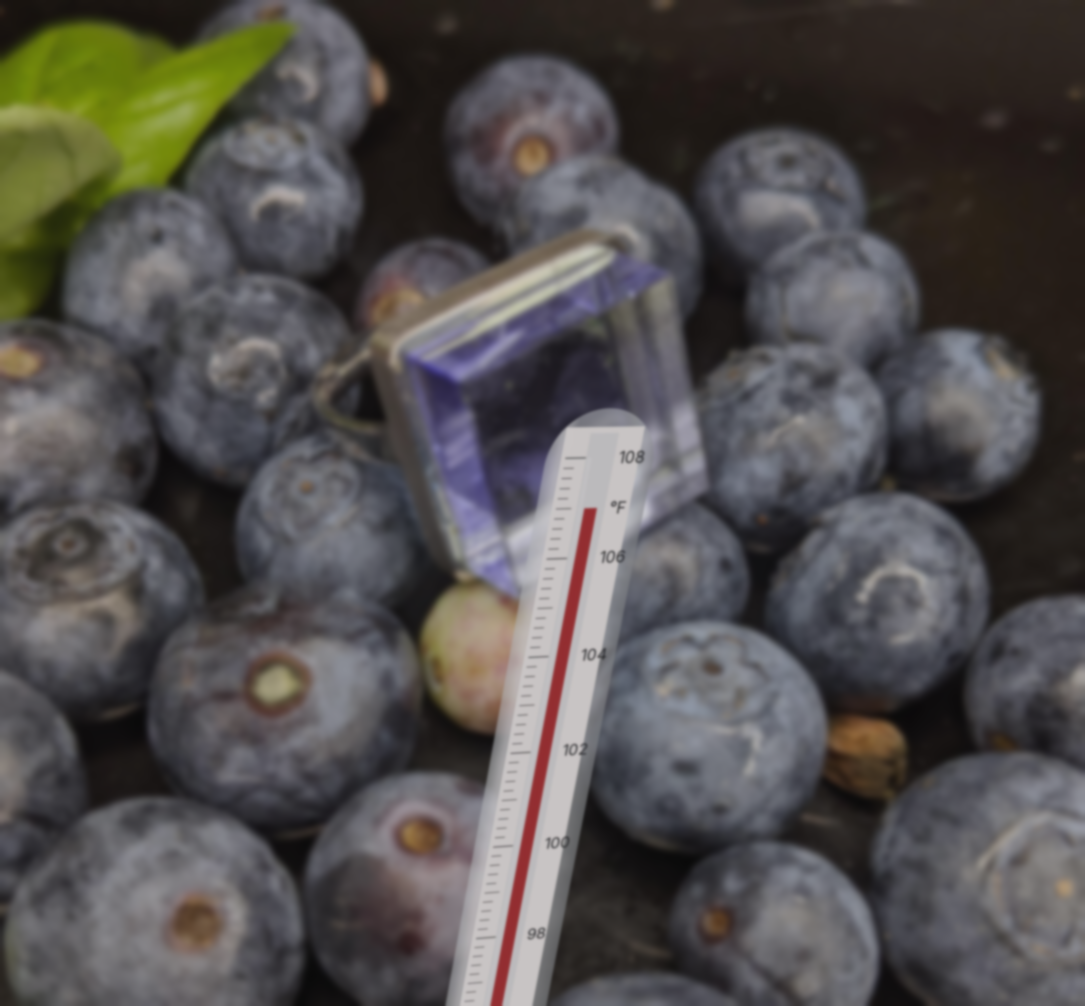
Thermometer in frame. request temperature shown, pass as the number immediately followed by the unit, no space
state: 107°F
